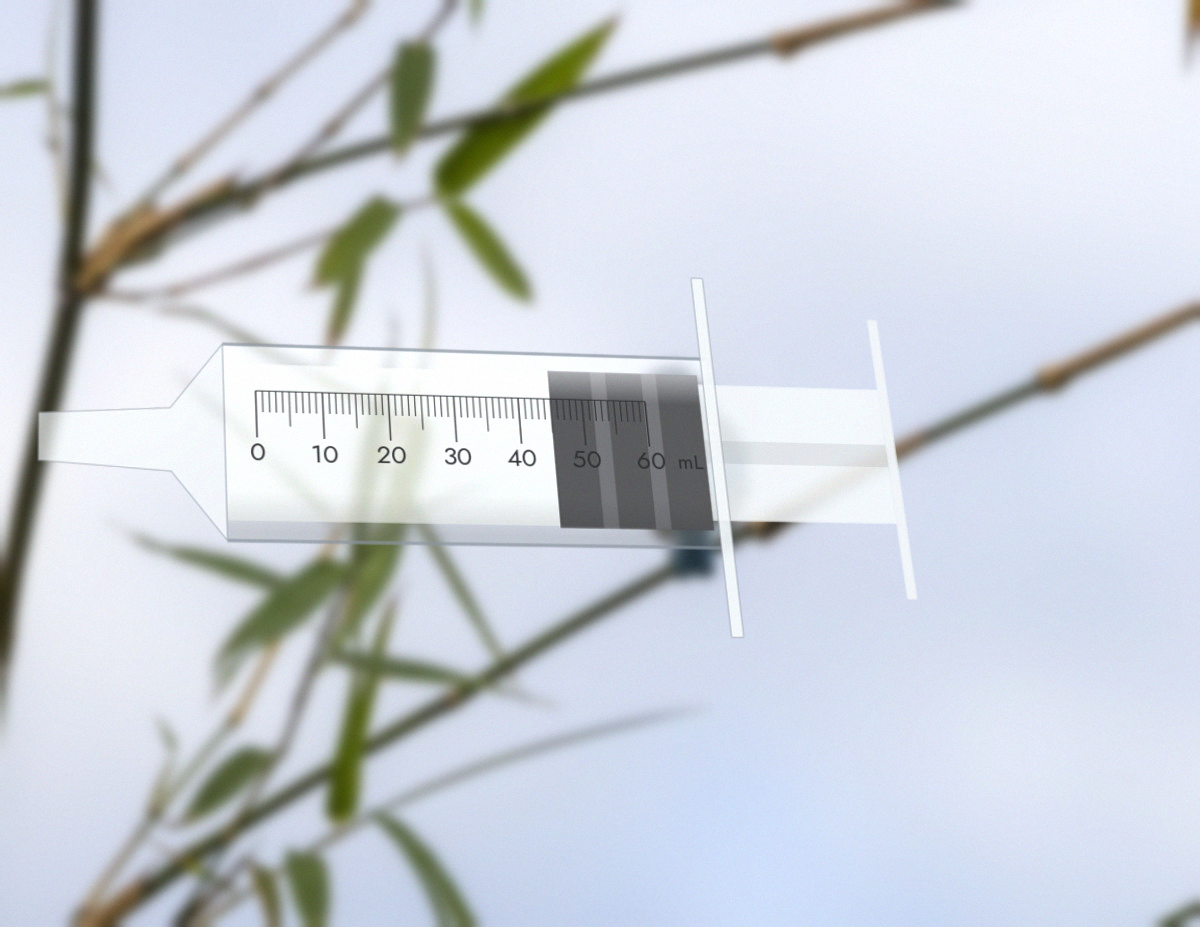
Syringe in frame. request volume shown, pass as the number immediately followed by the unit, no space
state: 45mL
